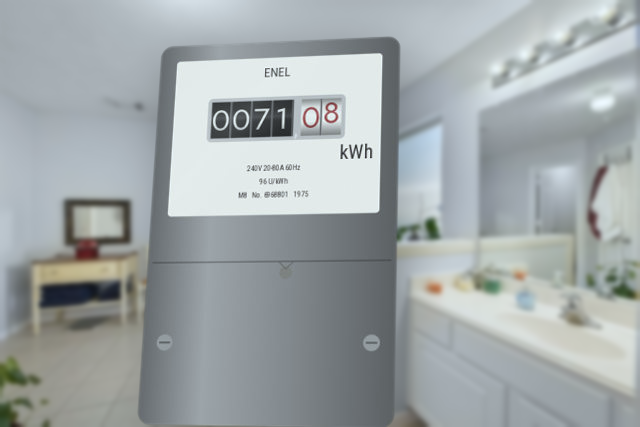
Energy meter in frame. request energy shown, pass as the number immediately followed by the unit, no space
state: 71.08kWh
